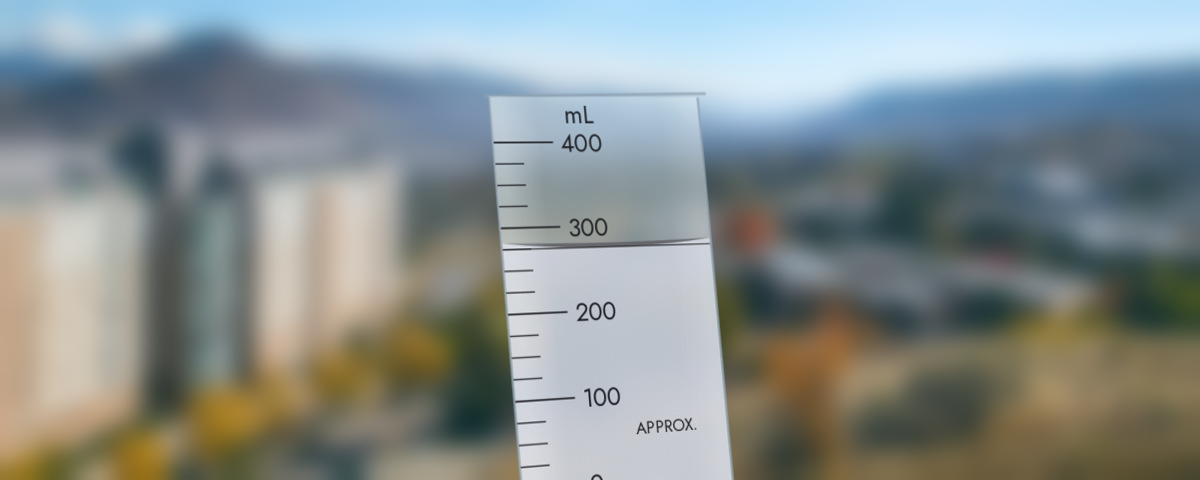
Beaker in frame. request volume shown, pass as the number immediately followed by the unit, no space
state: 275mL
